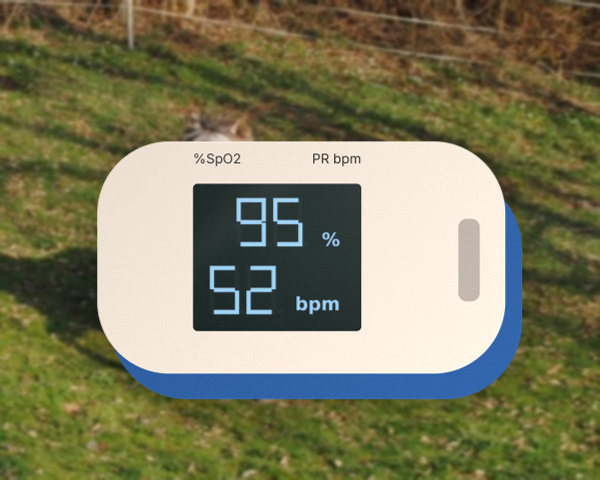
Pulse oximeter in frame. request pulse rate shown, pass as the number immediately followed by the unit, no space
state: 52bpm
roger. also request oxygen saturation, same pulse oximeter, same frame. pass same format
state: 95%
